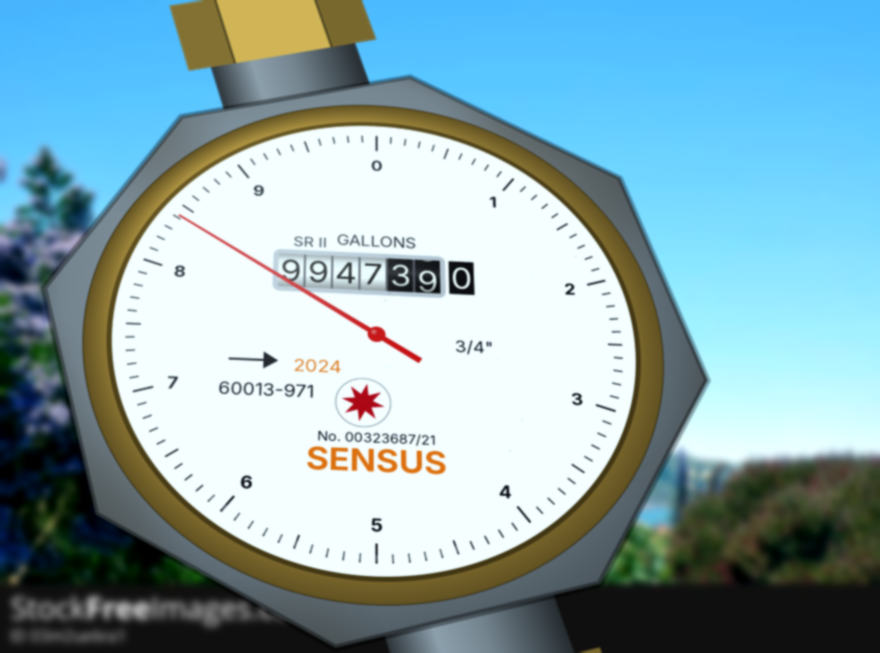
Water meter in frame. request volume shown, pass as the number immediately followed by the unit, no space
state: 9947388.4gal
